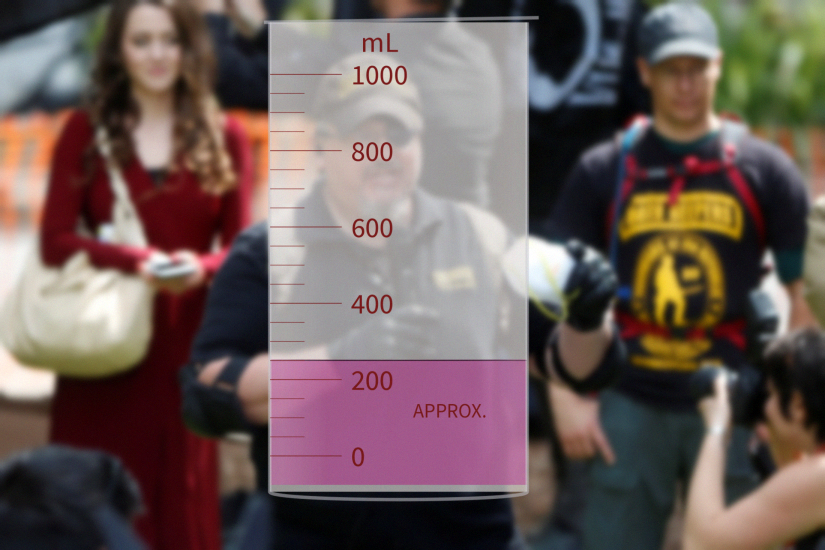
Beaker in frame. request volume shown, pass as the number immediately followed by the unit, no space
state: 250mL
